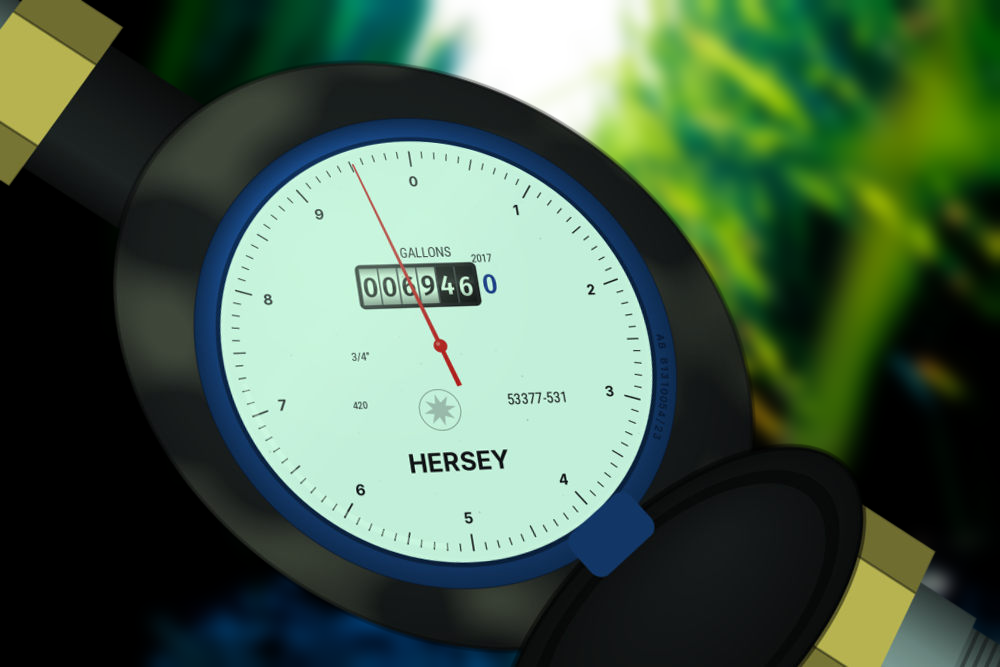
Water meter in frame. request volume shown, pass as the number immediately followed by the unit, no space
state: 69459.5gal
